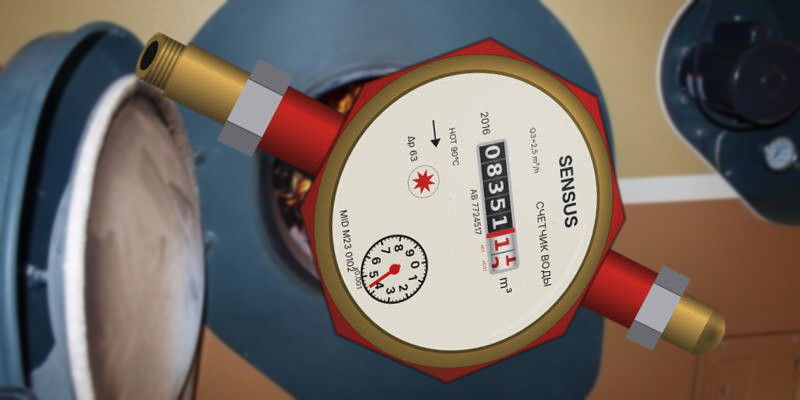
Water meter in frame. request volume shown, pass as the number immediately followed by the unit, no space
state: 8351.114m³
